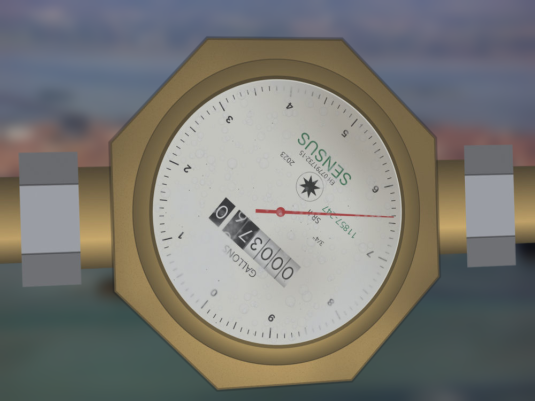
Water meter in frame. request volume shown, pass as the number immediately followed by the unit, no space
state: 3756.4gal
